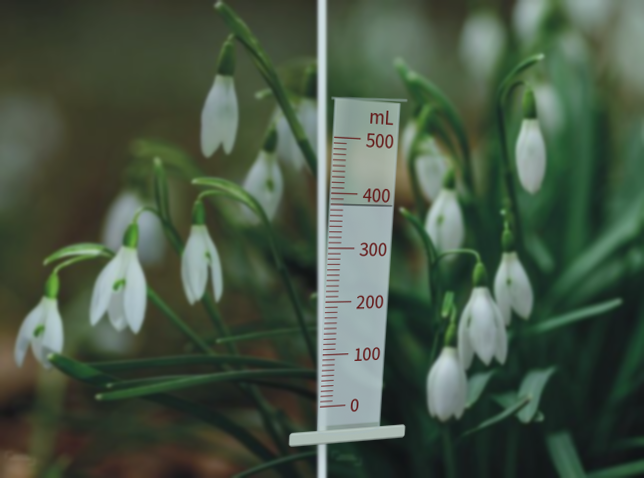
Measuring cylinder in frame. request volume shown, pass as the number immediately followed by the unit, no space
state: 380mL
